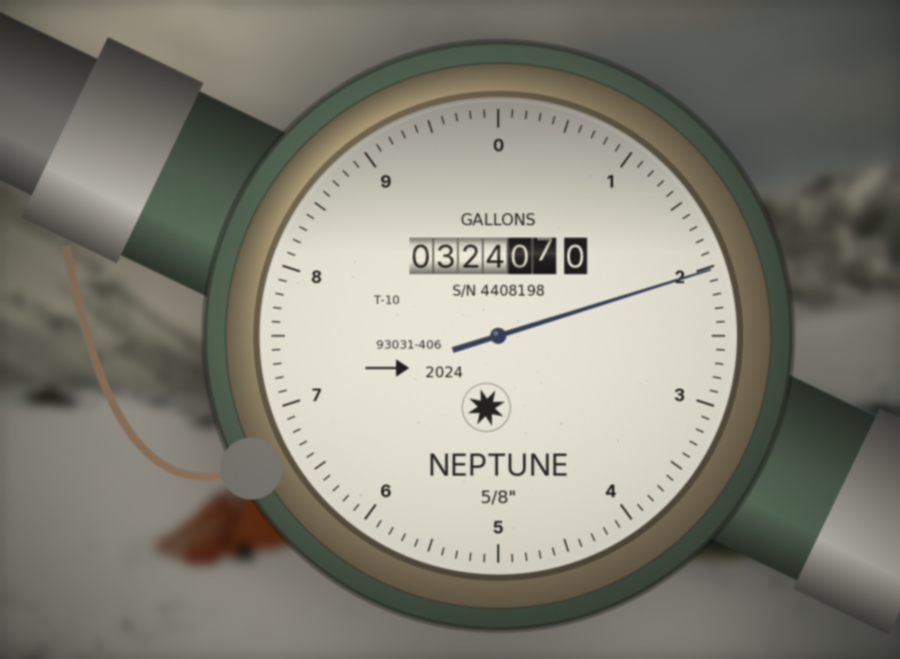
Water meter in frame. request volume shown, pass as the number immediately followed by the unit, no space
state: 324072.0gal
